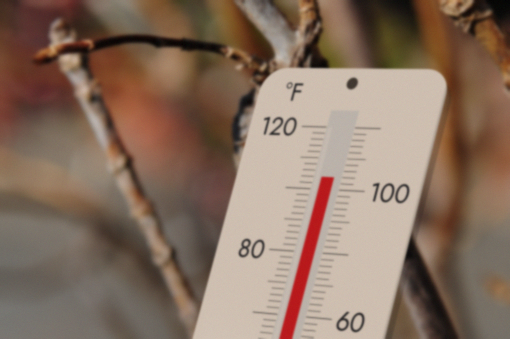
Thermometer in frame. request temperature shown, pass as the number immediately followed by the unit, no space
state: 104°F
